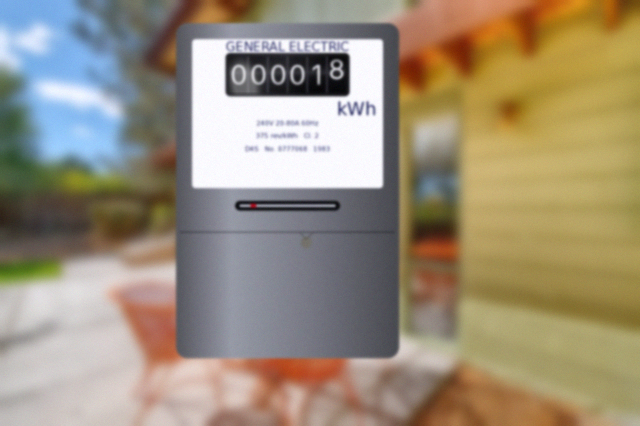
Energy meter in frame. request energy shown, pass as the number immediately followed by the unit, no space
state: 18kWh
